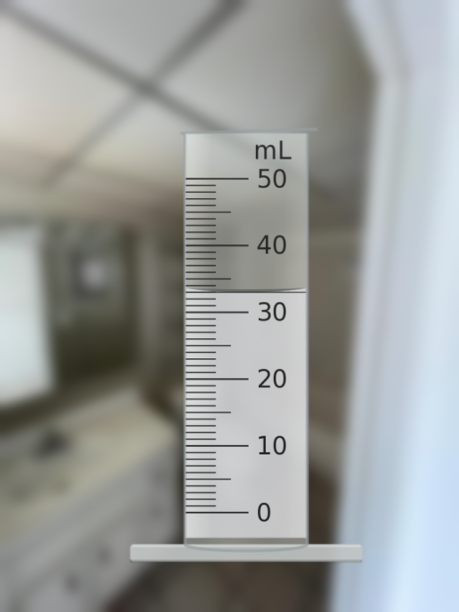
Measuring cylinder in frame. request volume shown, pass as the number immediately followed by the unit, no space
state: 33mL
